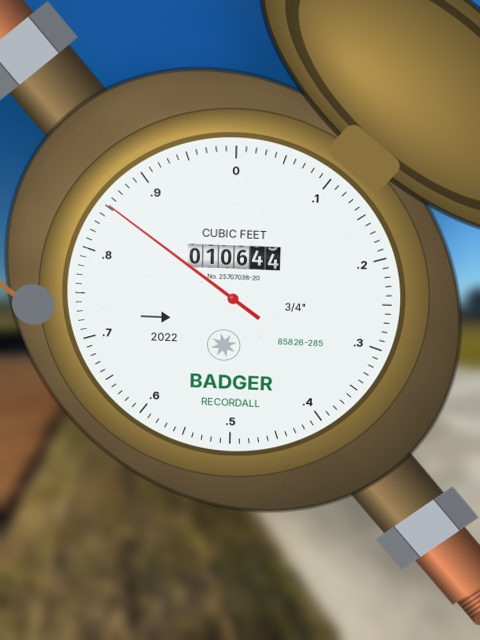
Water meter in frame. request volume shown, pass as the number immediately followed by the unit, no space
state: 10643.85ft³
